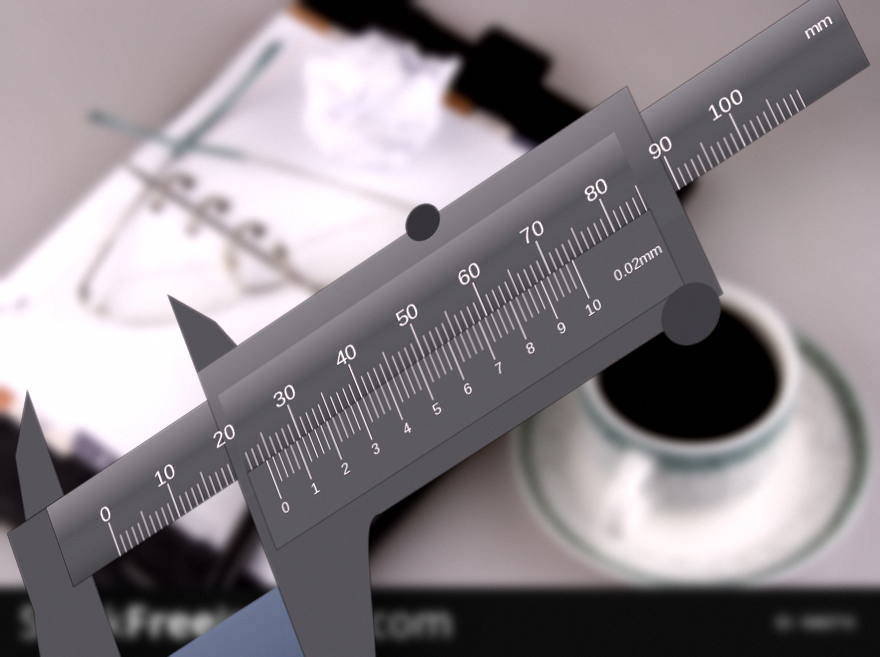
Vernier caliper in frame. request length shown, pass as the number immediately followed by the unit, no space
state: 24.4mm
